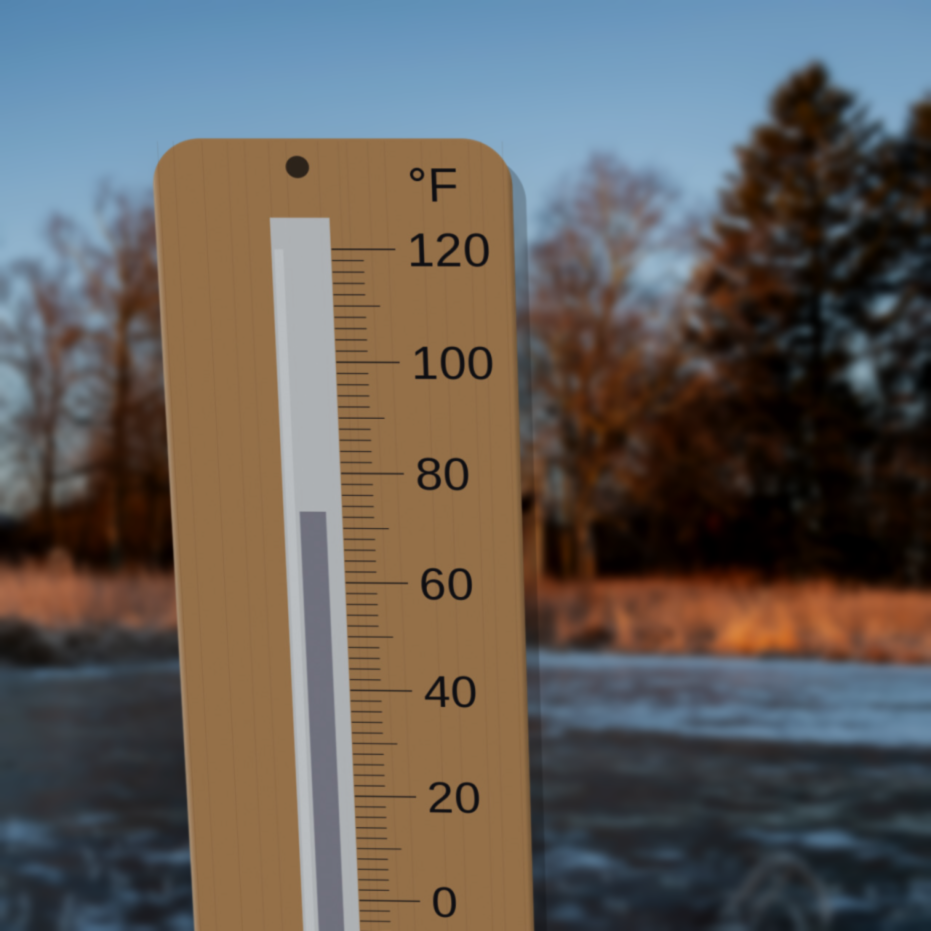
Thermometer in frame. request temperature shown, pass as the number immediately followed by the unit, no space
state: 73°F
